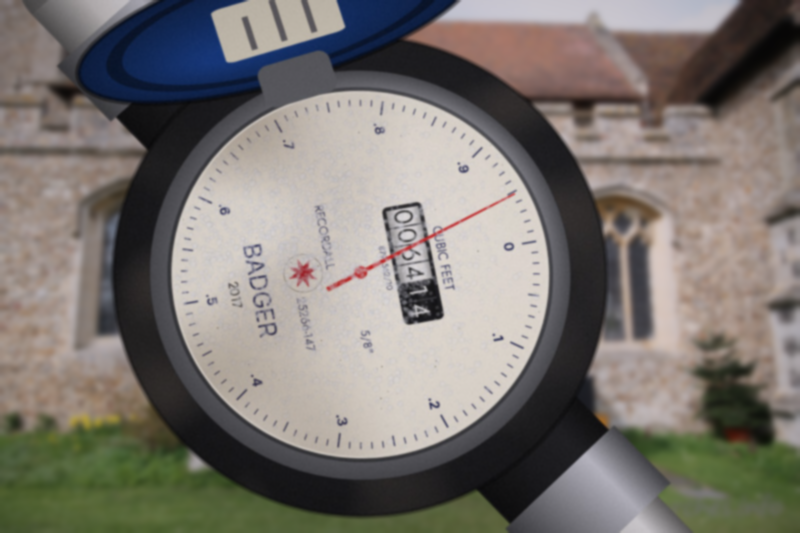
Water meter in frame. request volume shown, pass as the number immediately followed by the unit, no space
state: 6413.95ft³
